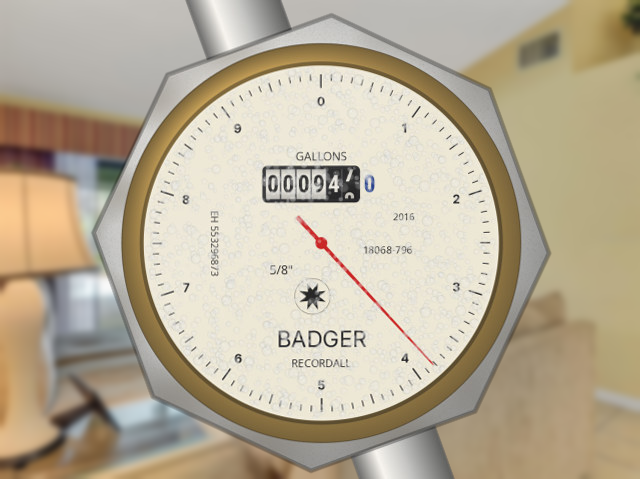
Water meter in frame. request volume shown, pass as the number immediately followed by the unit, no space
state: 9473.8gal
